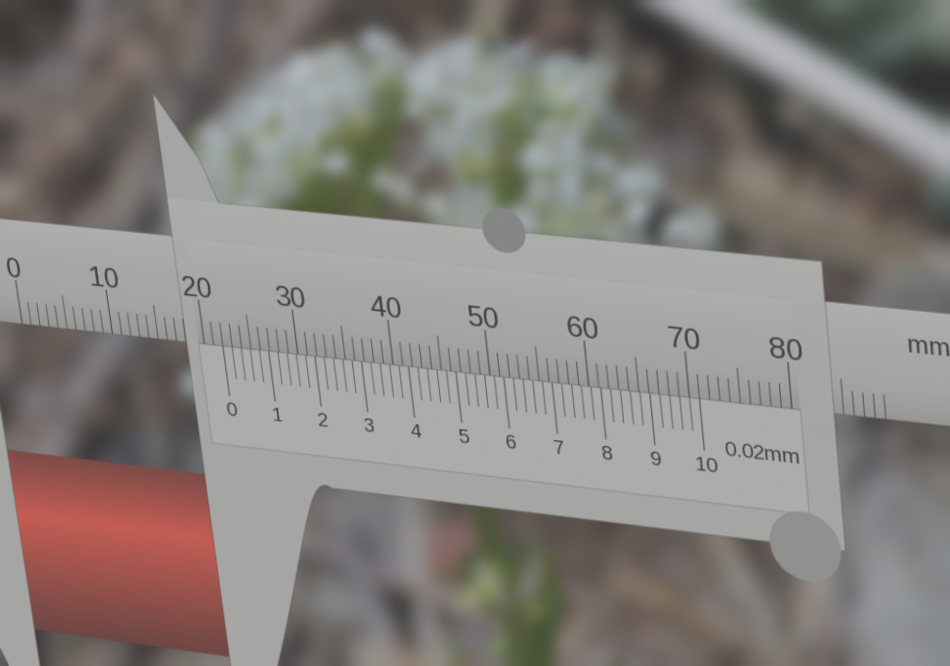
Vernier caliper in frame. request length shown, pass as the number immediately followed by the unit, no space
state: 22.0mm
